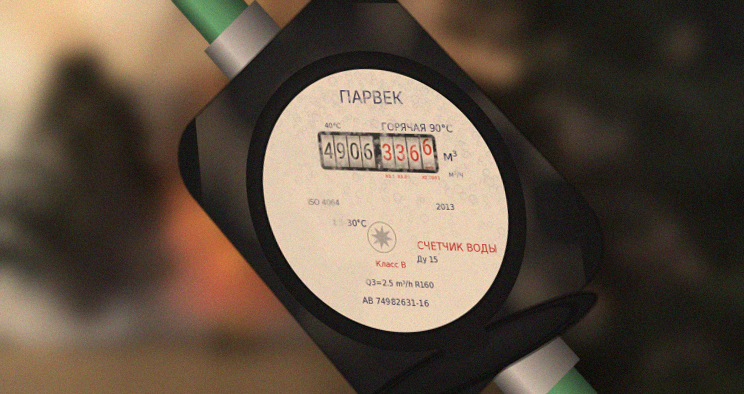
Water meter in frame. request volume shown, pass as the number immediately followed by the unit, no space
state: 4906.3366m³
